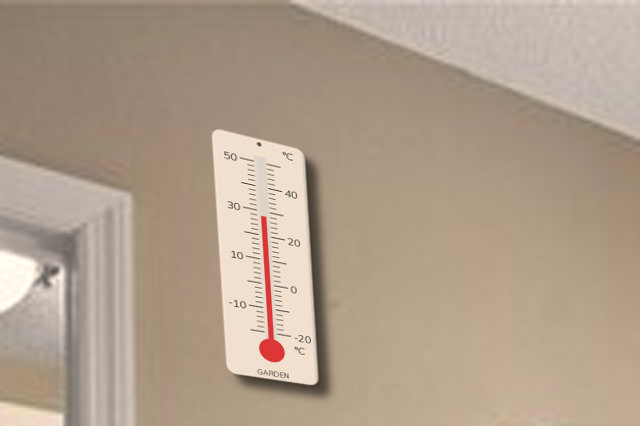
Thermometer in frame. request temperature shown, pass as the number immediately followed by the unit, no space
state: 28°C
